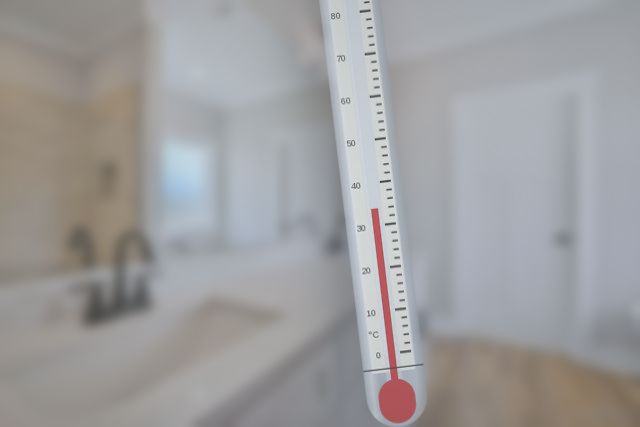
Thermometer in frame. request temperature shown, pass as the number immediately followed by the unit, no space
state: 34°C
